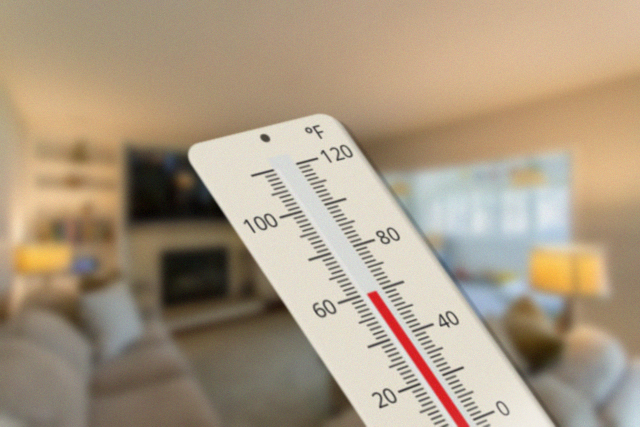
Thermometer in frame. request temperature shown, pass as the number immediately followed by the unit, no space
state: 60°F
